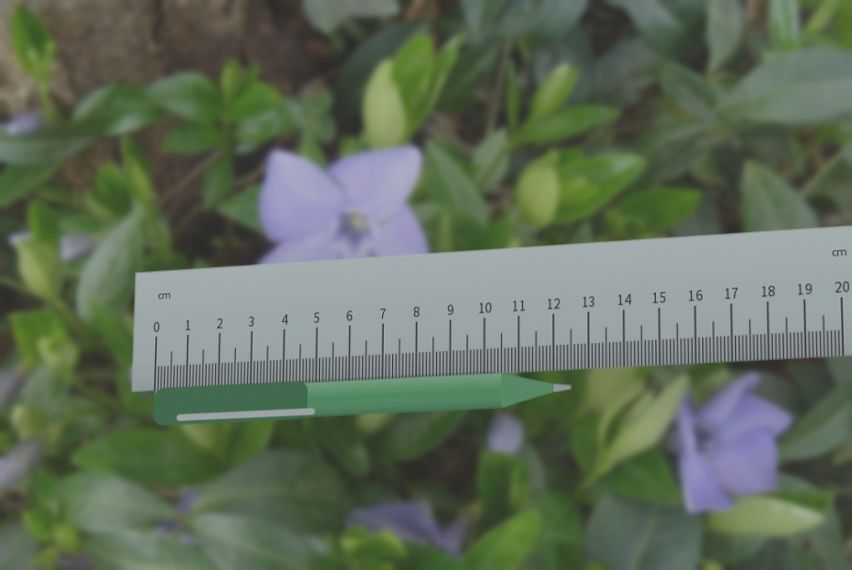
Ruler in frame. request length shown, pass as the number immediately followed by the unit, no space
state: 12.5cm
